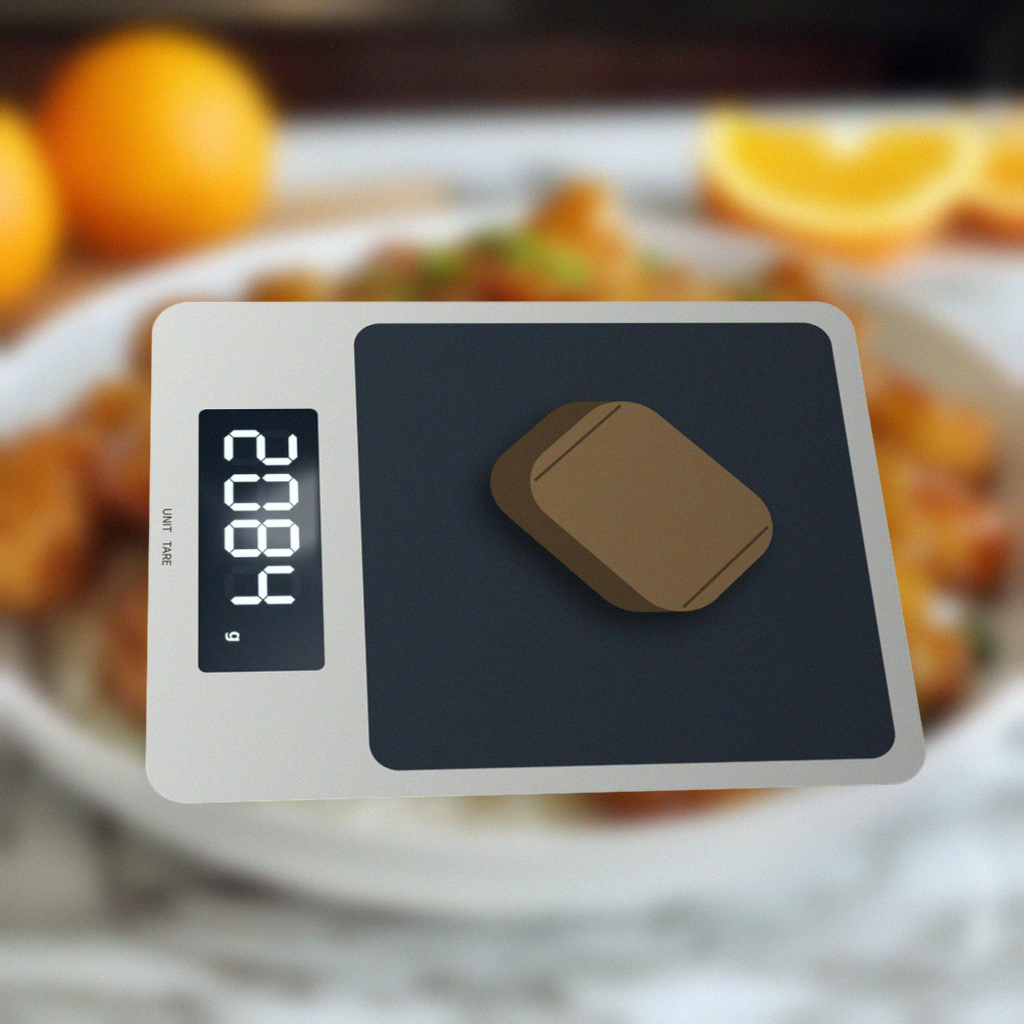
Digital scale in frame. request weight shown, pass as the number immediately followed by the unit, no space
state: 2084g
